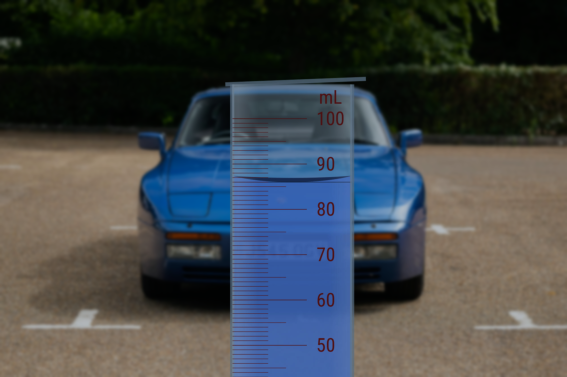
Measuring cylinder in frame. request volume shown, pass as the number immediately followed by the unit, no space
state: 86mL
